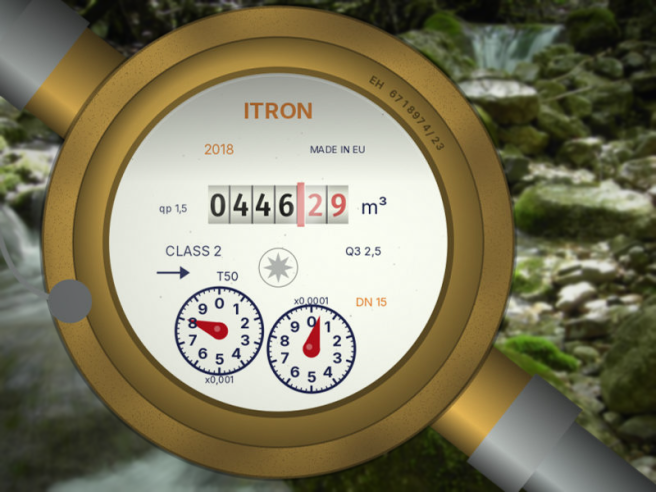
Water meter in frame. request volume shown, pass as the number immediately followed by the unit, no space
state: 446.2980m³
